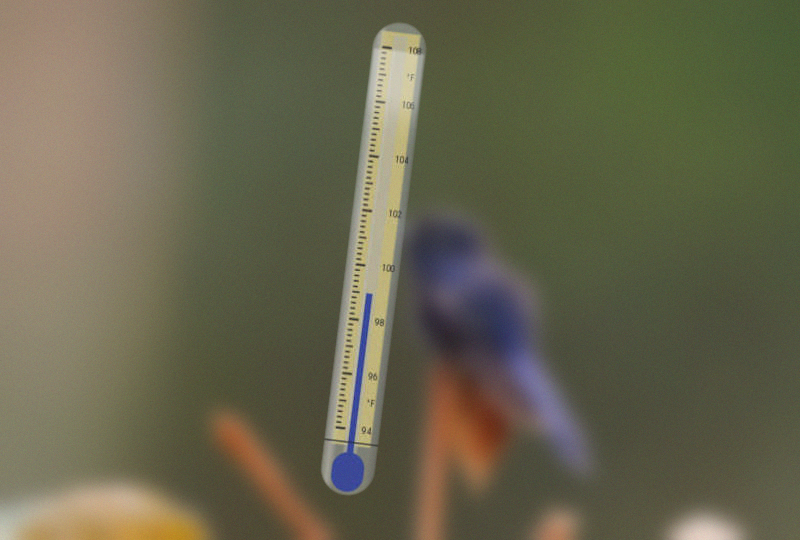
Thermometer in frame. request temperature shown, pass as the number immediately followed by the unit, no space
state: 99°F
